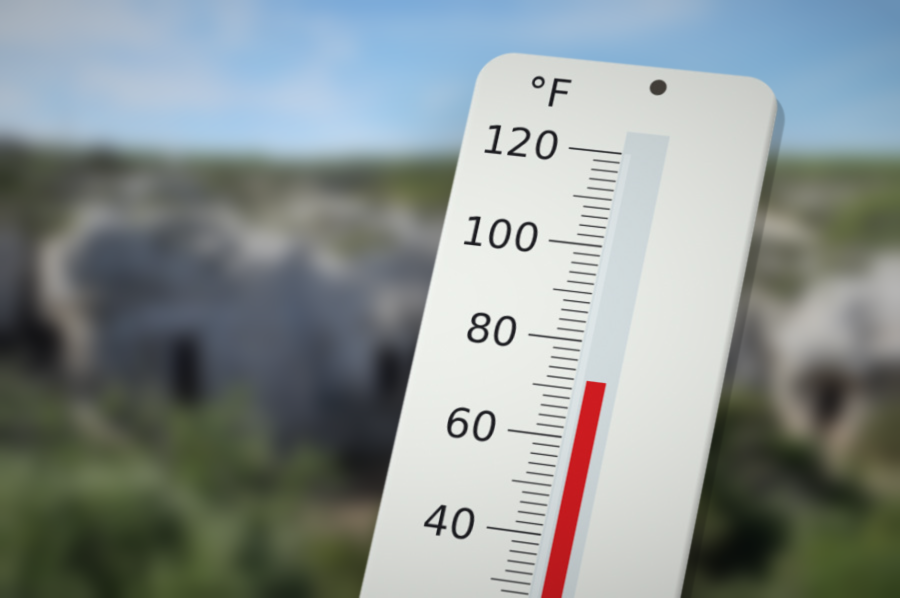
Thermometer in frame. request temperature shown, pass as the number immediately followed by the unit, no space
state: 72°F
